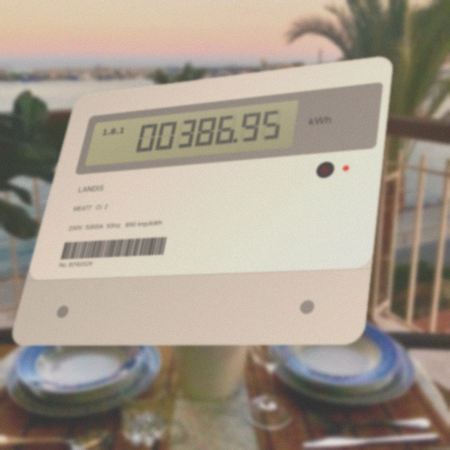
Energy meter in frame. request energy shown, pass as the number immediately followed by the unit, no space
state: 386.95kWh
